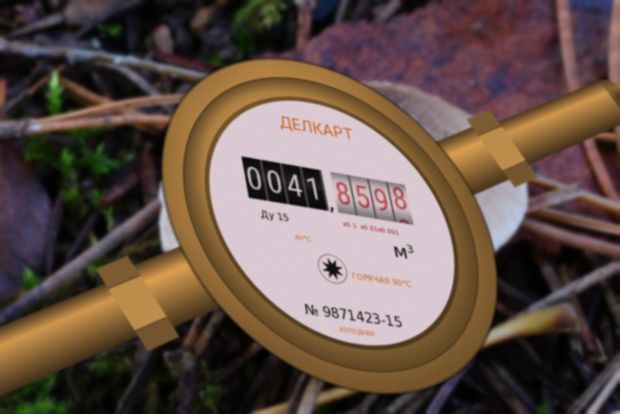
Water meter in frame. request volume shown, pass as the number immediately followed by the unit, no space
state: 41.8598m³
